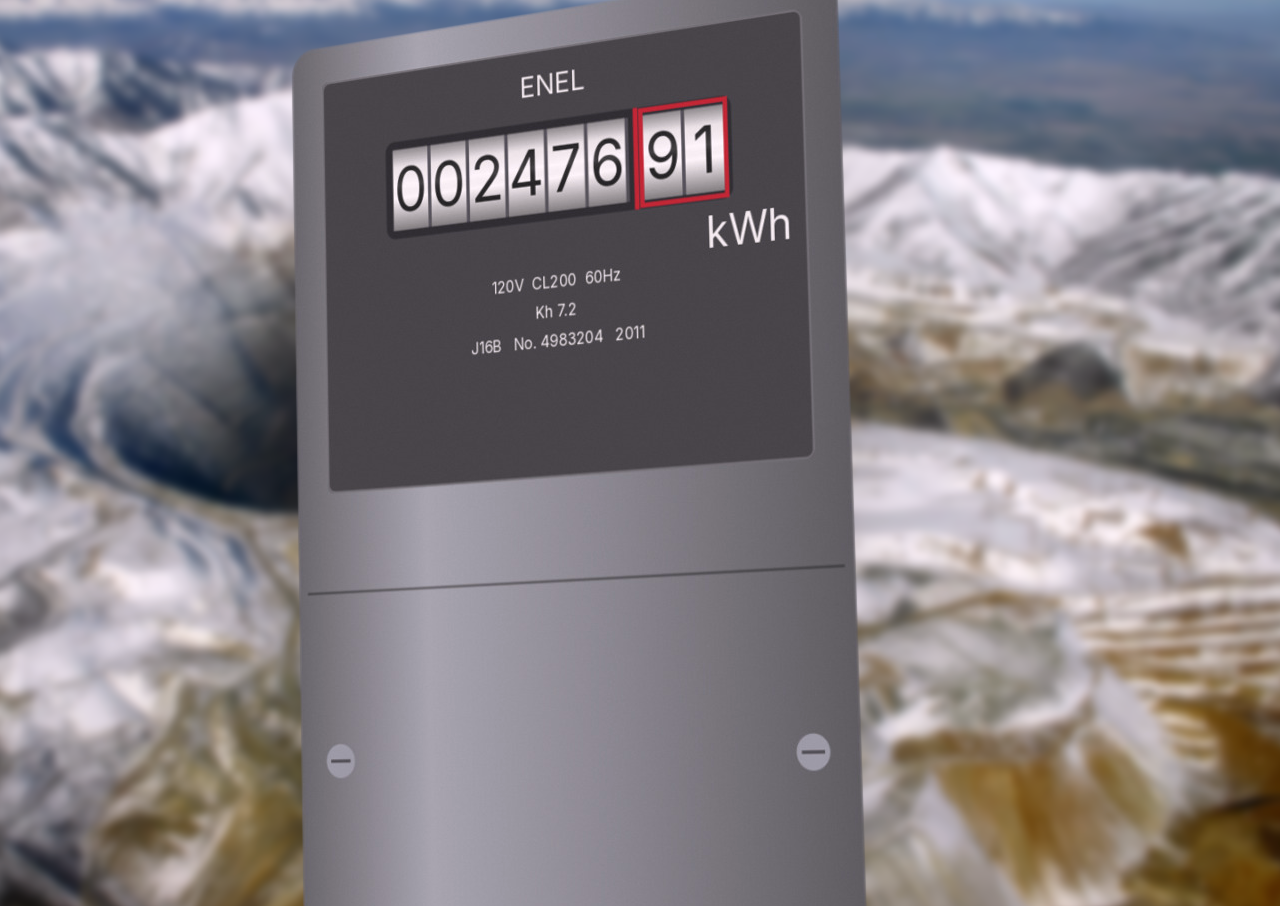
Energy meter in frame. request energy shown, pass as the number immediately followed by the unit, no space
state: 2476.91kWh
